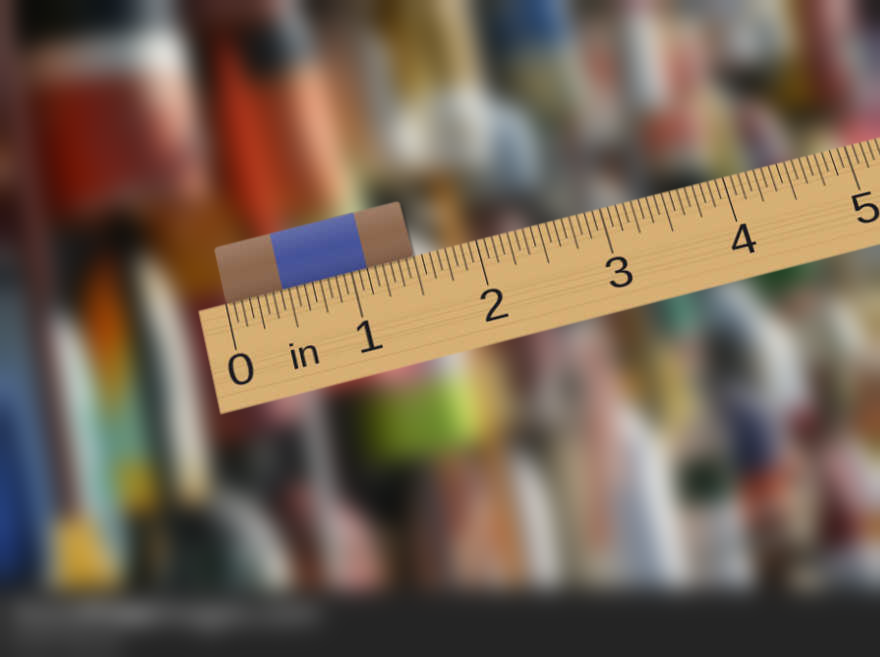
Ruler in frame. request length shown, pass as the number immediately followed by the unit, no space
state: 1.5in
